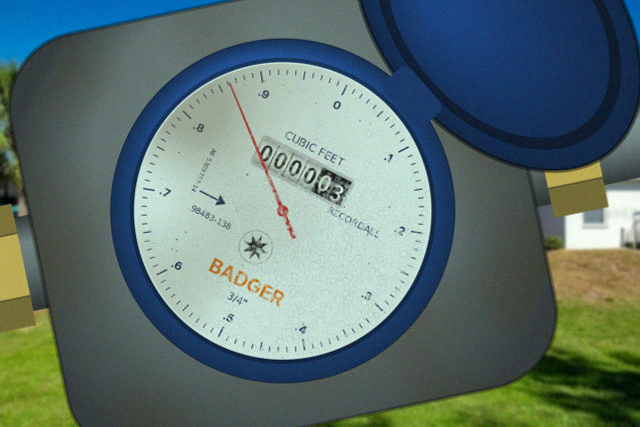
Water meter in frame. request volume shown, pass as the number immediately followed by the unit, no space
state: 2.86ft³
